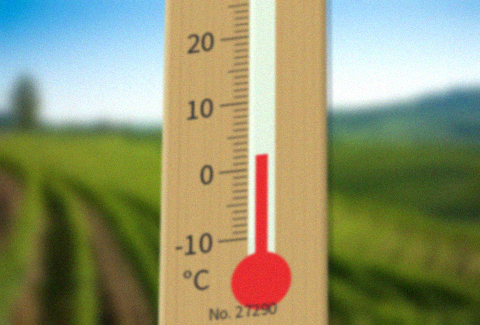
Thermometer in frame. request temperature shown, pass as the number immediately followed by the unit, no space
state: 2°C
